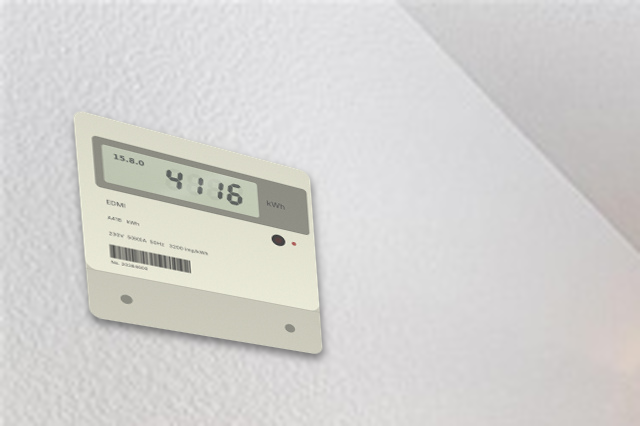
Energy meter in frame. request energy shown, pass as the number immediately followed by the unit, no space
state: 4116kWh
